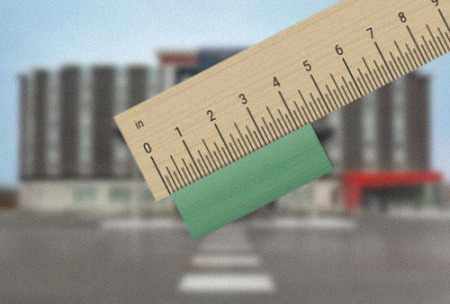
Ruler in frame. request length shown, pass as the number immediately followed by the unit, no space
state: 4.375in
